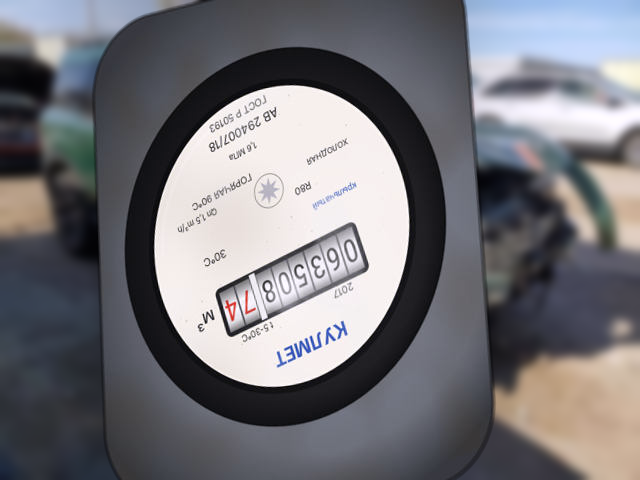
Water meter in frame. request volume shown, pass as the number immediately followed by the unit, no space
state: 63508.74m³
